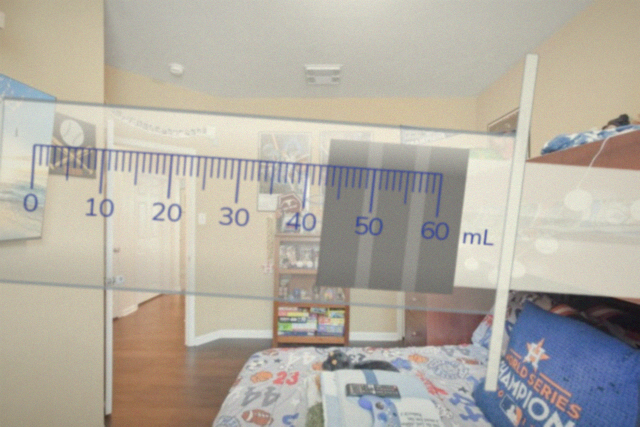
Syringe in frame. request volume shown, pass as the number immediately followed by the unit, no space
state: 43mL
